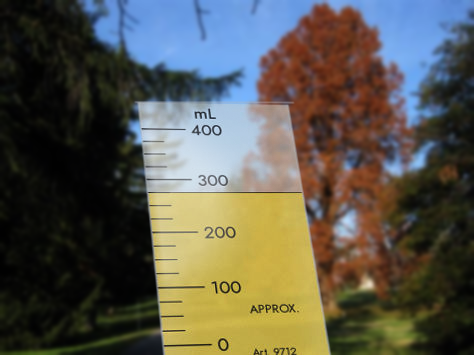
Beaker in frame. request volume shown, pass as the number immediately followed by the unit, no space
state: 275mL
